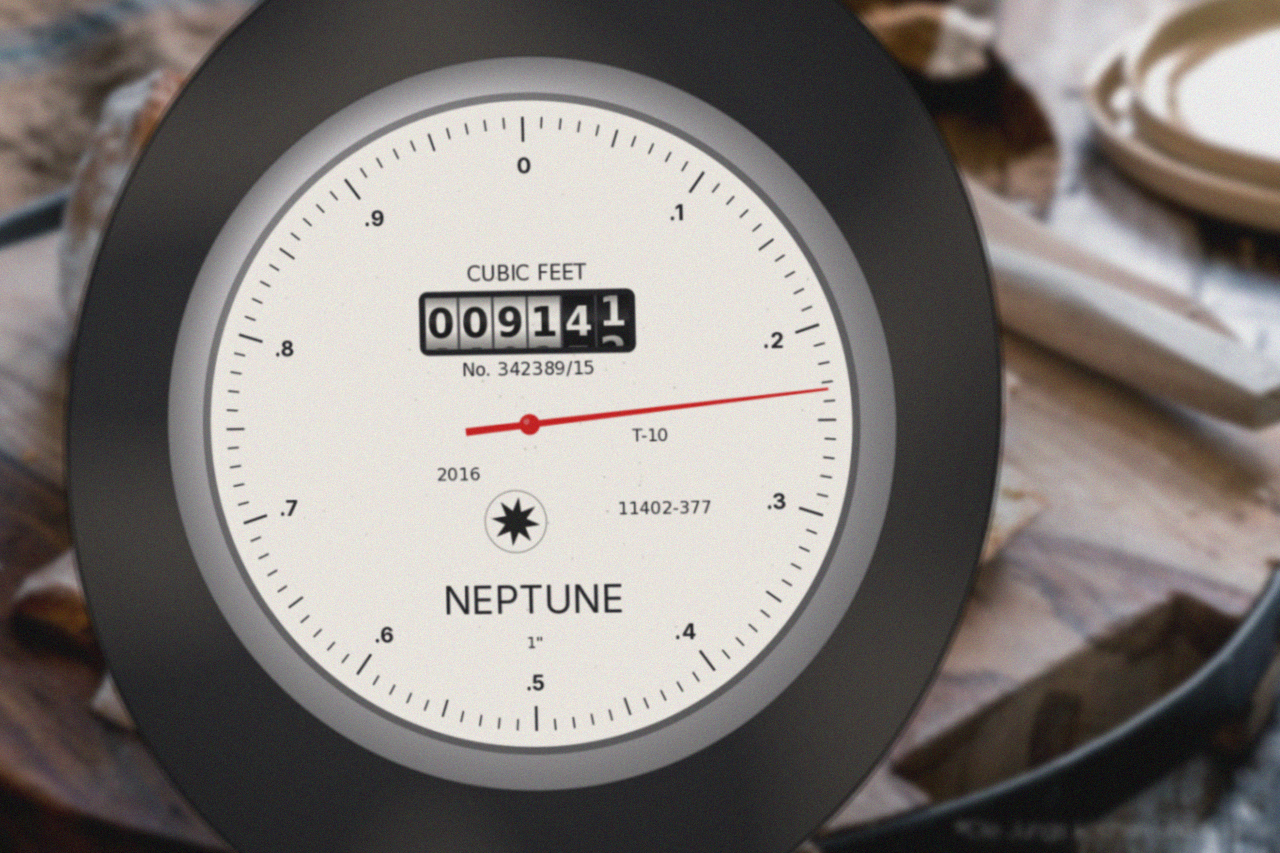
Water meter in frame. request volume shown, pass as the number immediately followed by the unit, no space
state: 9141.23ft³
